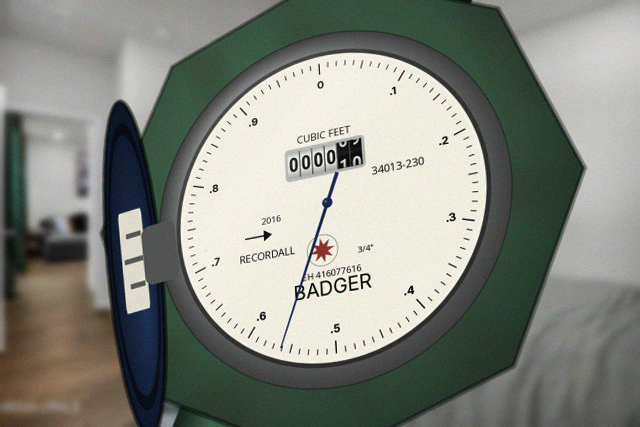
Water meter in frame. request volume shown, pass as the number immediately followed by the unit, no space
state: 9.56ft³
